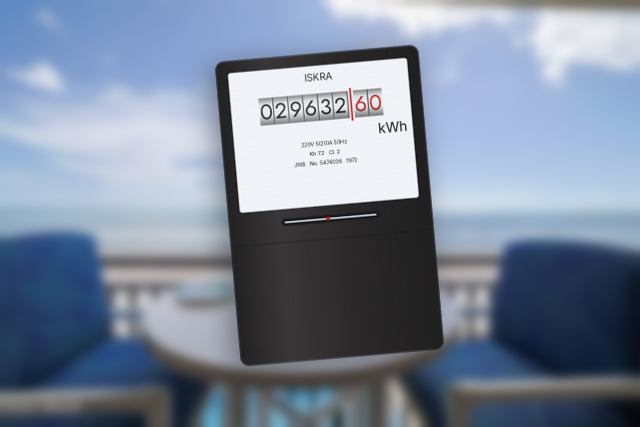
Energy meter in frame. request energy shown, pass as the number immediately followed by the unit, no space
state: 29632.60kWh
